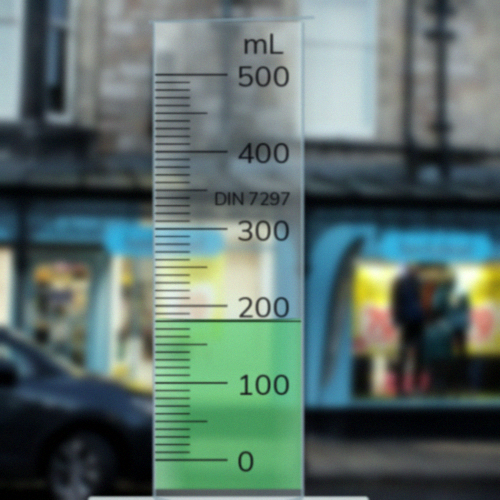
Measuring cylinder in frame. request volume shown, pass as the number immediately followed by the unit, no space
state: 180mL
